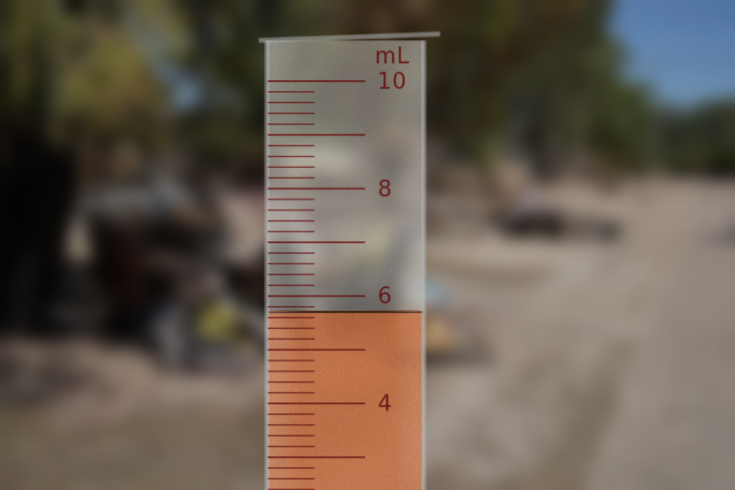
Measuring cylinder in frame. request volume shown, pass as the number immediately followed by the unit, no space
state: 5.7mL
